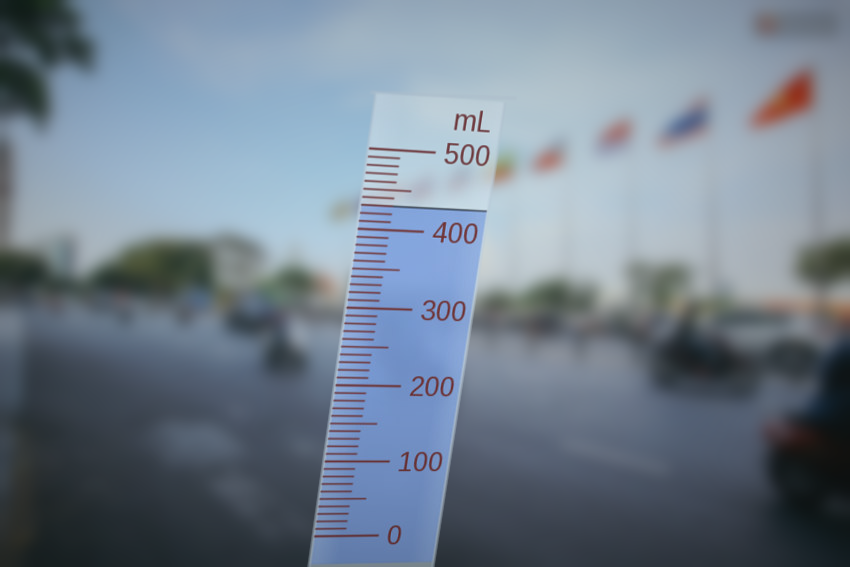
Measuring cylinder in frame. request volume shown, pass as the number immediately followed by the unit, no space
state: 430mL
